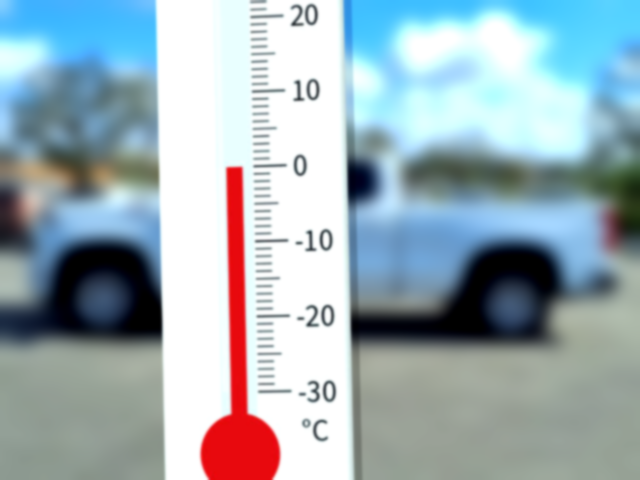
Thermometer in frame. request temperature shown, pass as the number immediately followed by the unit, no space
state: 0°C
